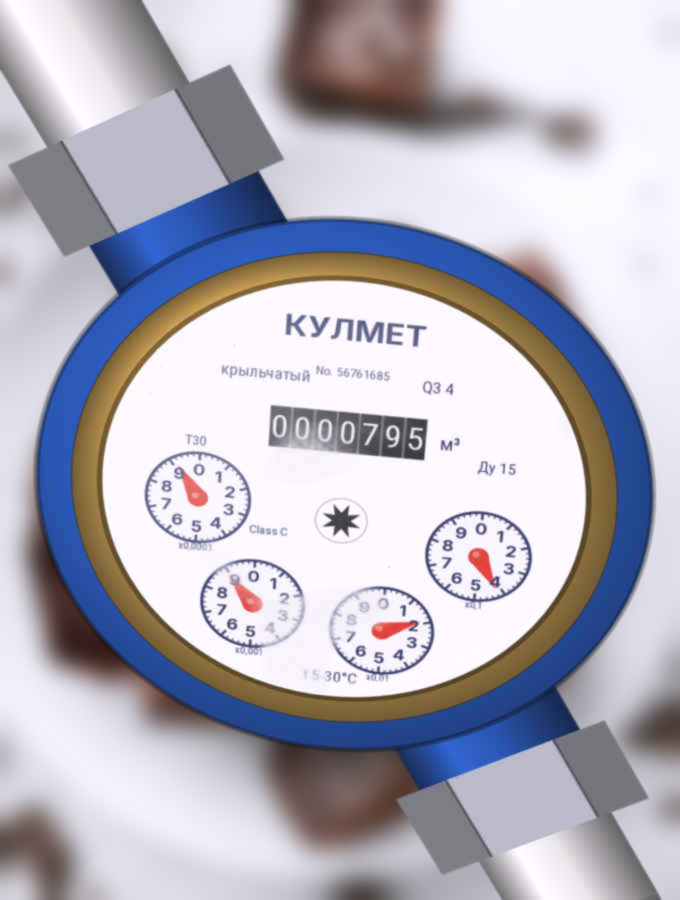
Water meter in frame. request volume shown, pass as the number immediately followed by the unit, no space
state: 795.4189m³
